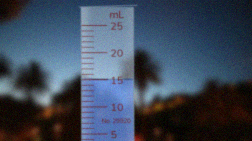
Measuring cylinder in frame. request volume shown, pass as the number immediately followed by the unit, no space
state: 15mL
